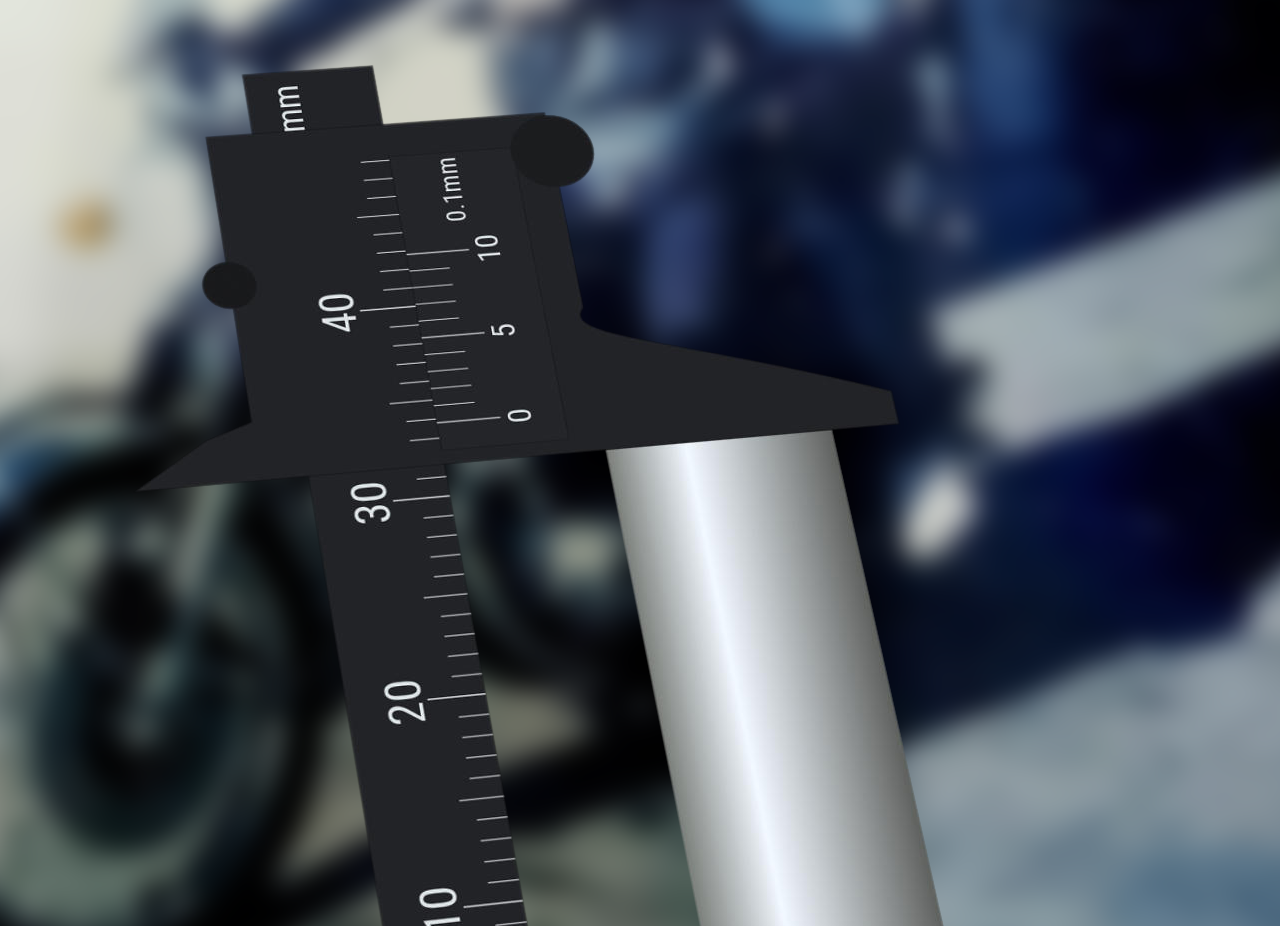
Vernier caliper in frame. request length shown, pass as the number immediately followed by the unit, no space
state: 33.8mm
